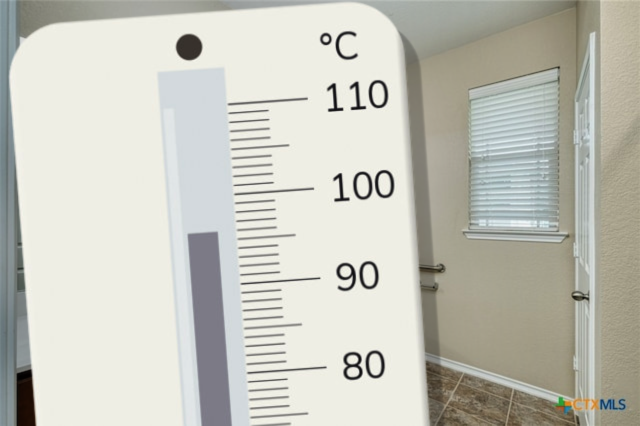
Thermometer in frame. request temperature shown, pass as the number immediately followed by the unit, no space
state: 96°C
